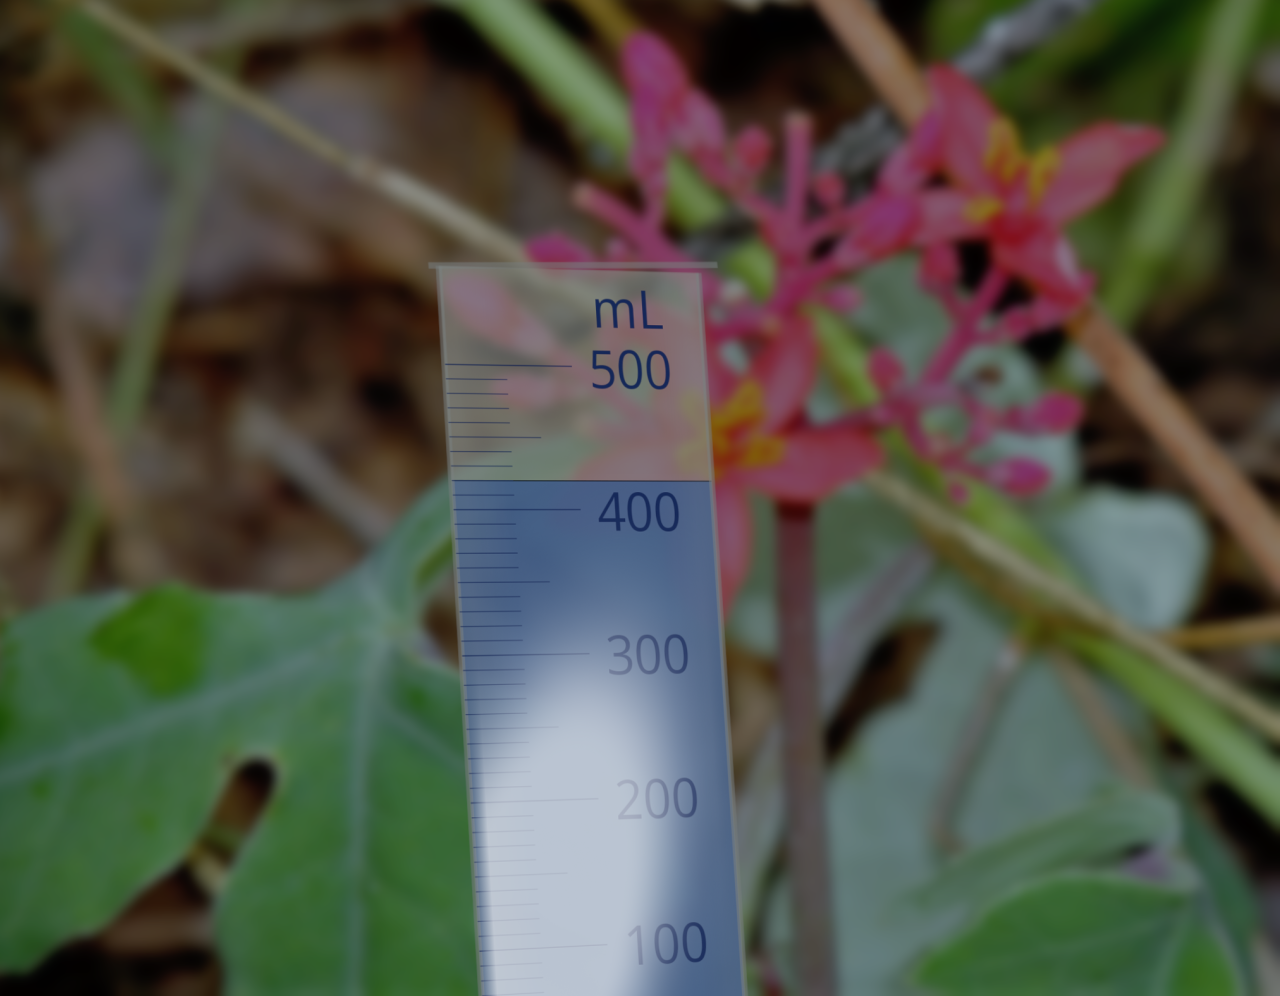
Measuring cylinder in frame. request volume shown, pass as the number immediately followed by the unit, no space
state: 420mL
